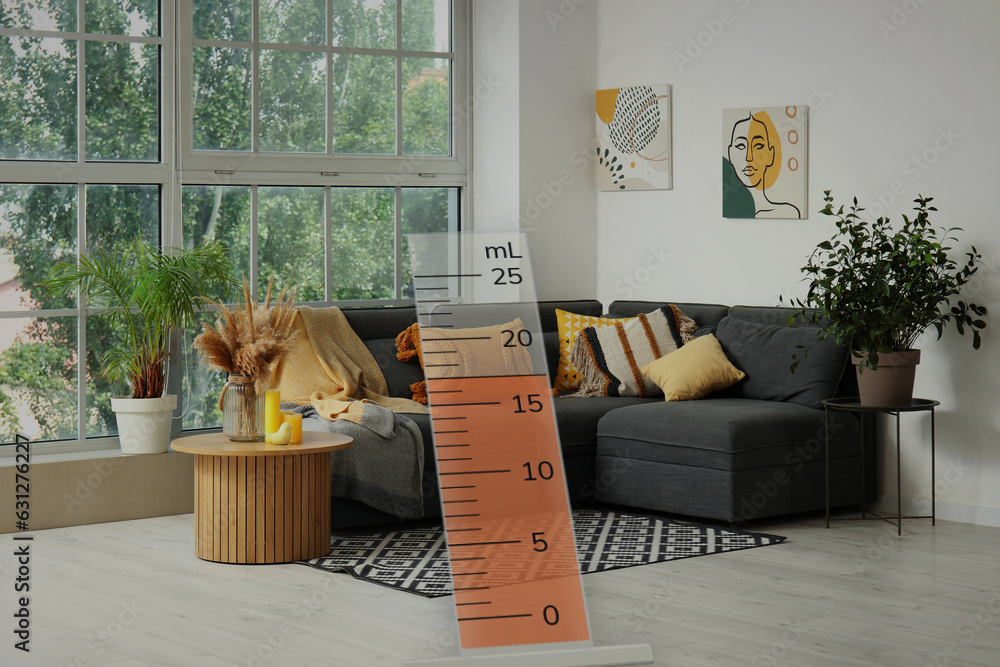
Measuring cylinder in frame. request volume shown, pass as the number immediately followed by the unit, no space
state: 17mL
